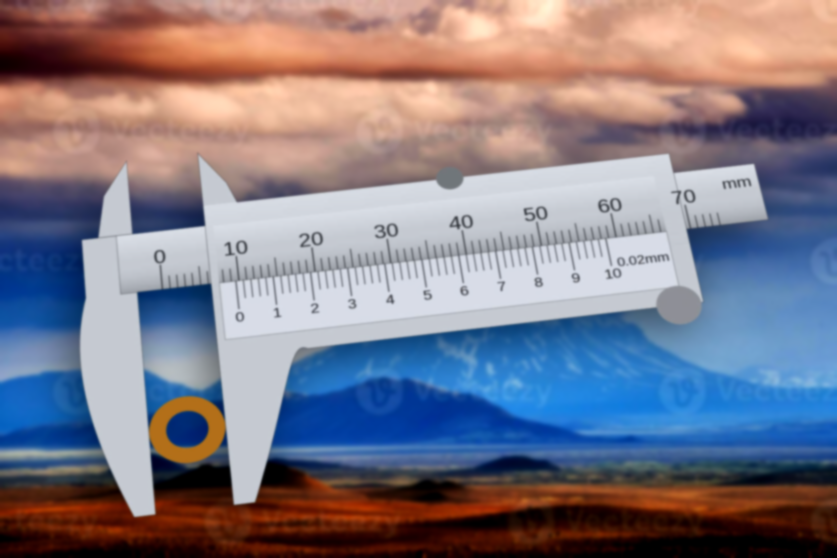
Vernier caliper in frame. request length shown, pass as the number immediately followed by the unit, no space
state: 9.6mm
